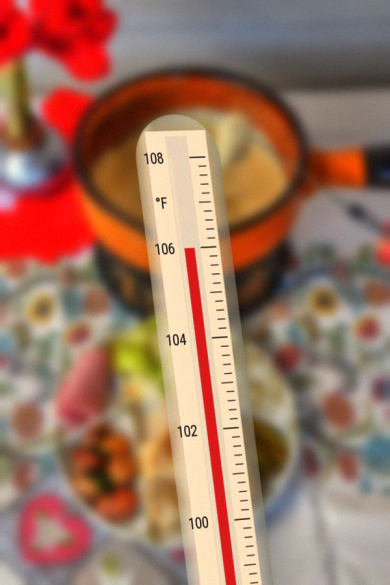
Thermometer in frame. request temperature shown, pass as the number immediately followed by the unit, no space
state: 106°F
